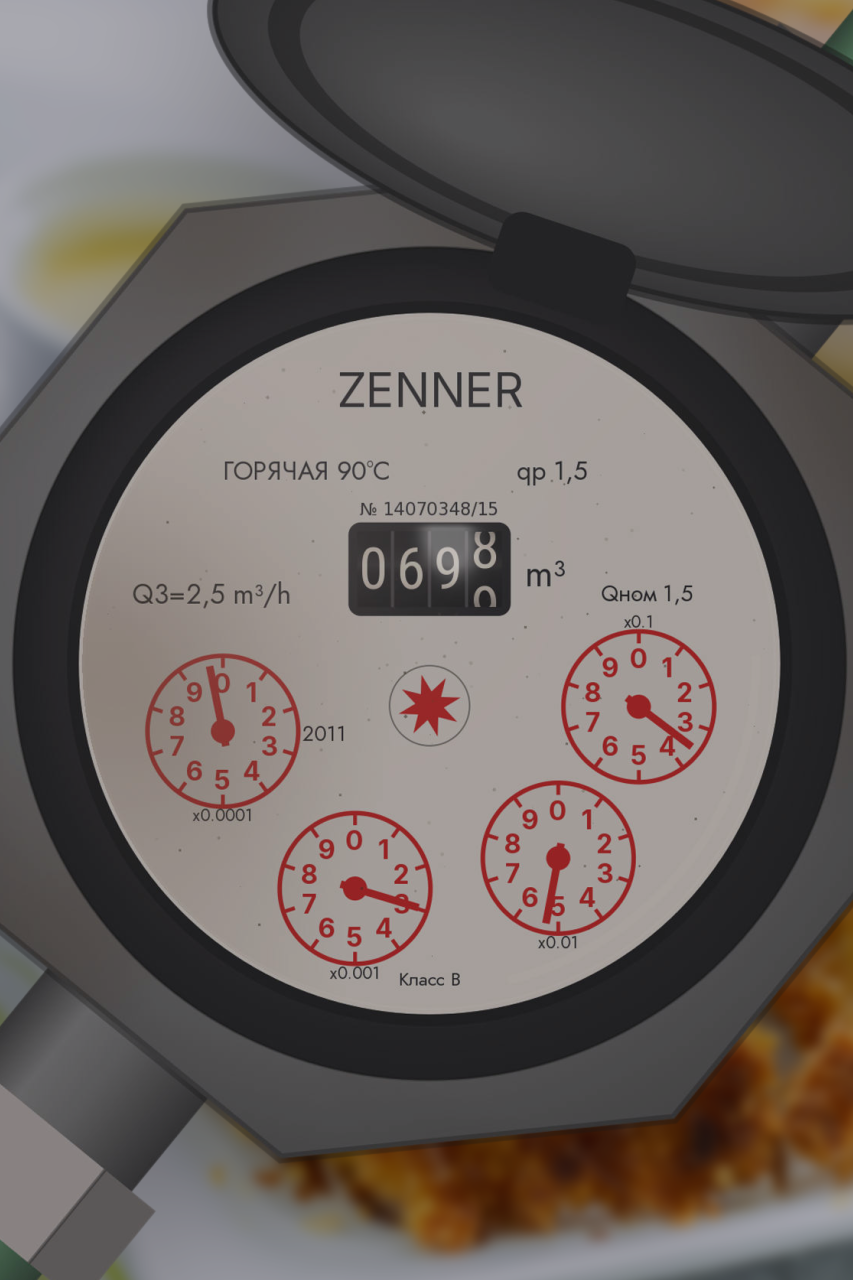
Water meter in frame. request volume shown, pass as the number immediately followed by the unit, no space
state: 698.3529m³
